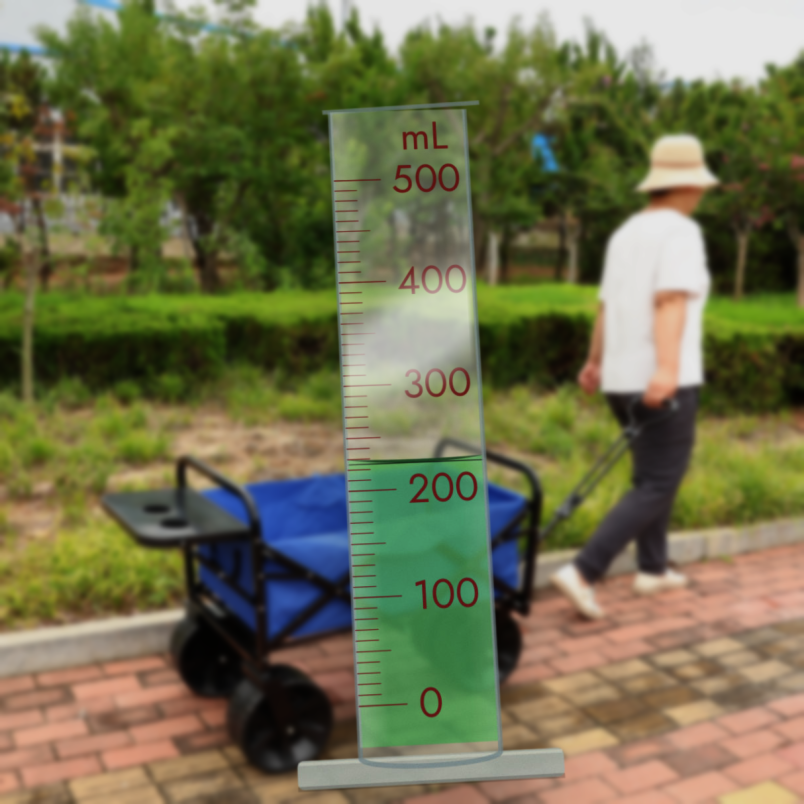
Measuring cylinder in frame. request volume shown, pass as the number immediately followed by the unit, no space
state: 225mL
